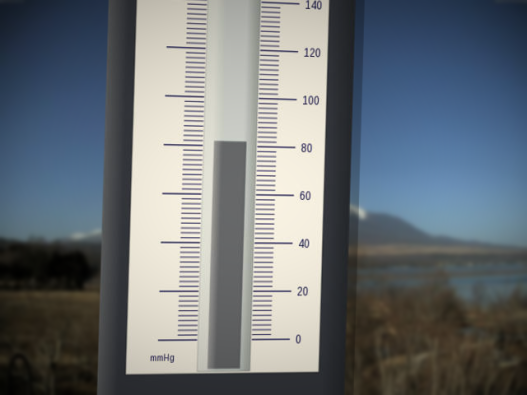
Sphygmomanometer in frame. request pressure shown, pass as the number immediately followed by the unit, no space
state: 82mmHg
